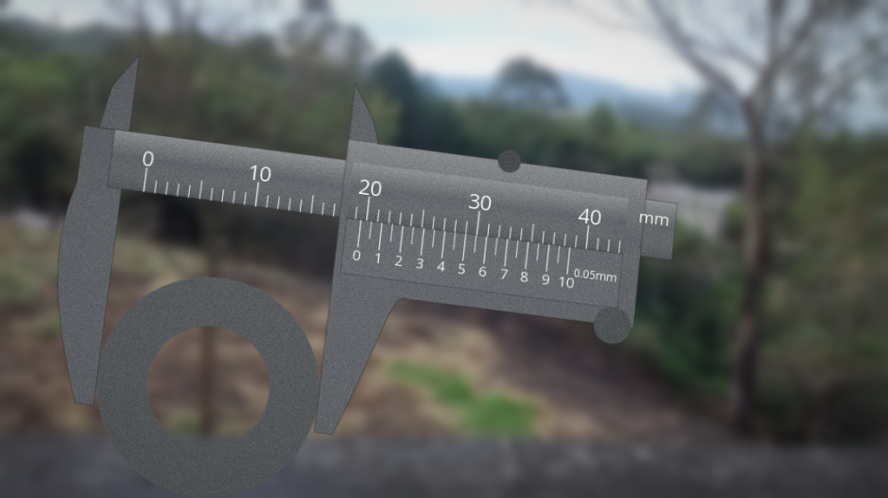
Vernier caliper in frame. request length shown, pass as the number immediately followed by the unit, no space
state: 19.5mm
